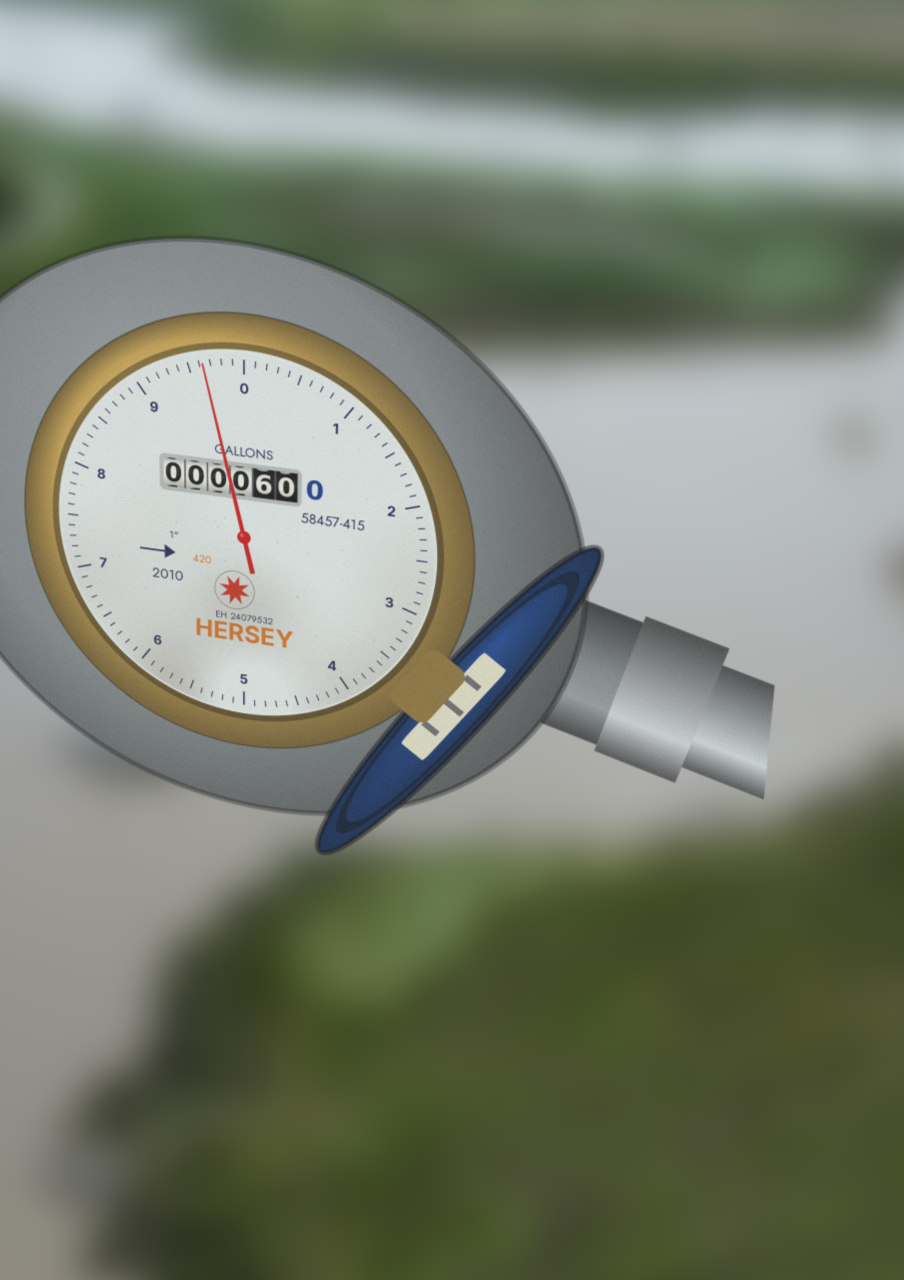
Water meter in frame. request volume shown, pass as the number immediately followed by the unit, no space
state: 599.6gal
